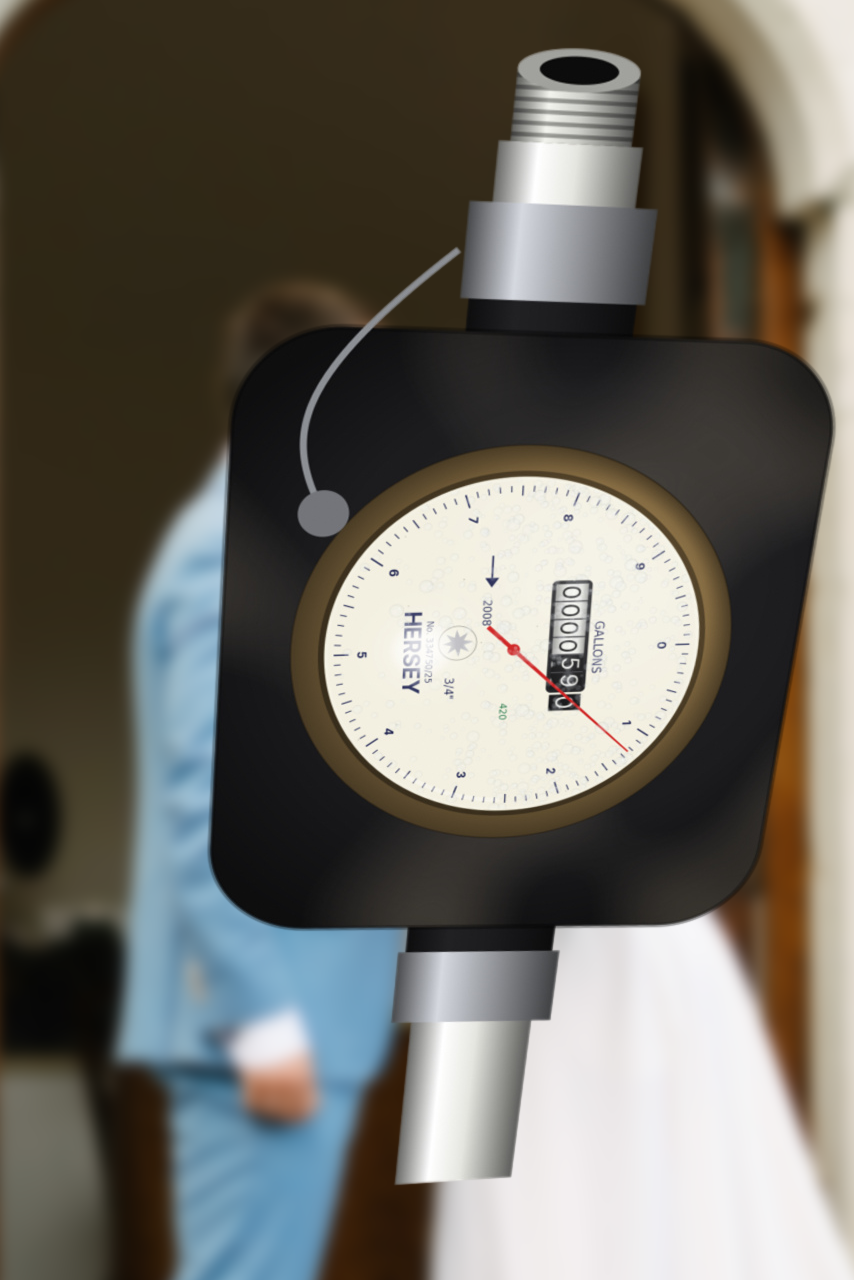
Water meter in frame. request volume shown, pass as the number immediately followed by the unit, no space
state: 591.2gal
